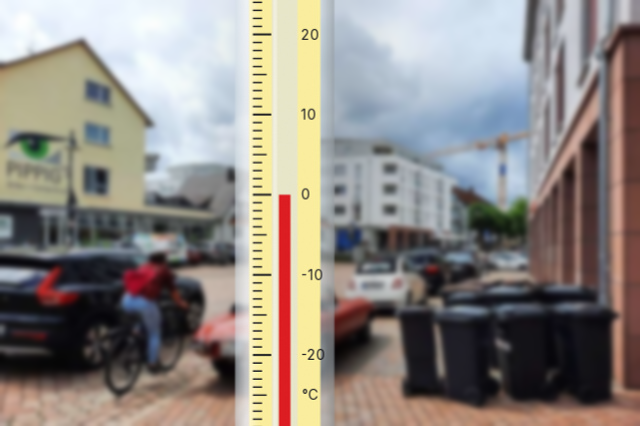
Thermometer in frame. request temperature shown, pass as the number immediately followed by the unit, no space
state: 0°C
